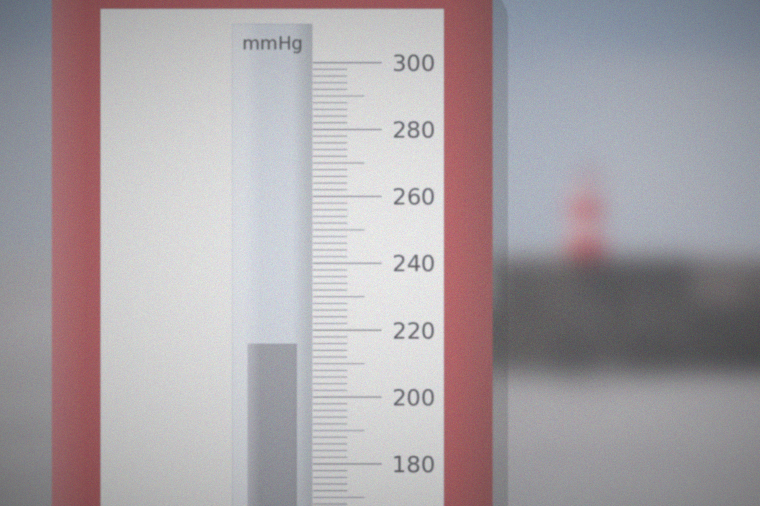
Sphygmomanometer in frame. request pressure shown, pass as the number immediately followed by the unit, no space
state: 216mmHg
